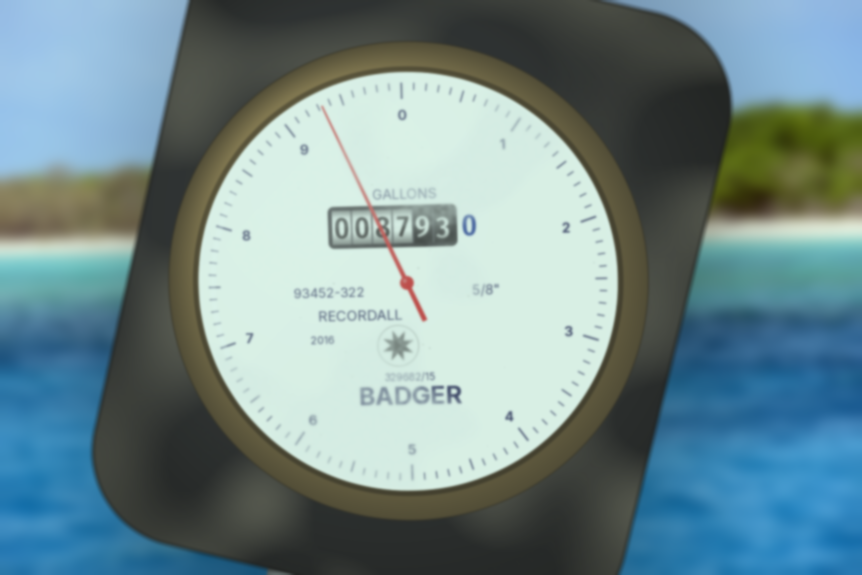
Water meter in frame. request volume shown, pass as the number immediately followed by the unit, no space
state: 87929.3gal
